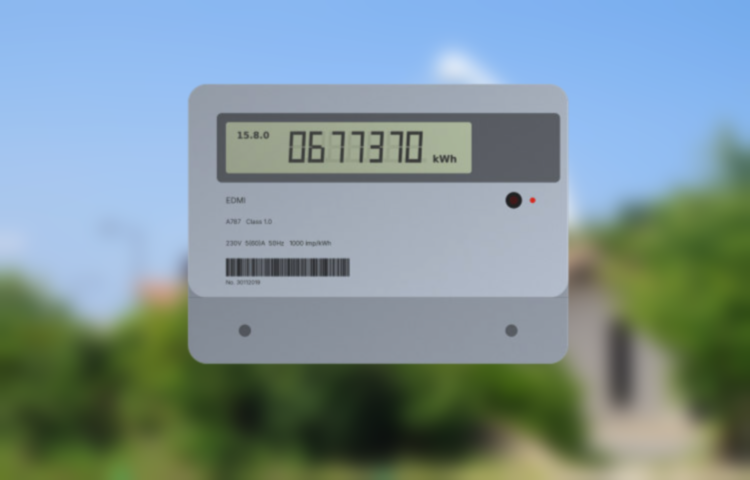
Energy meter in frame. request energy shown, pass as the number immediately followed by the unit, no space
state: 677370kWh
